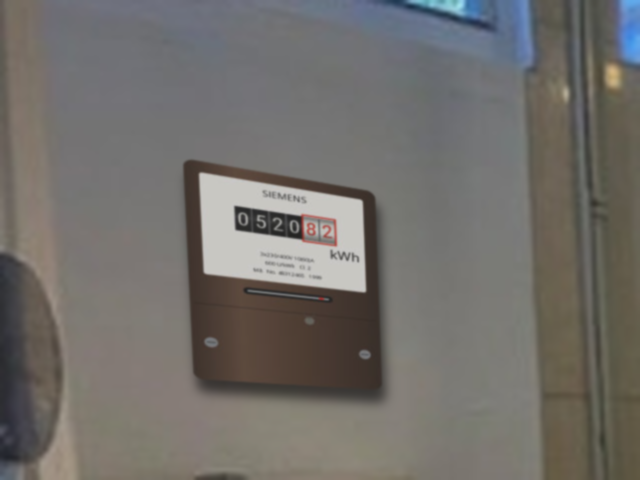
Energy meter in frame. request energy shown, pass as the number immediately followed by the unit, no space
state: 520.82kWh
